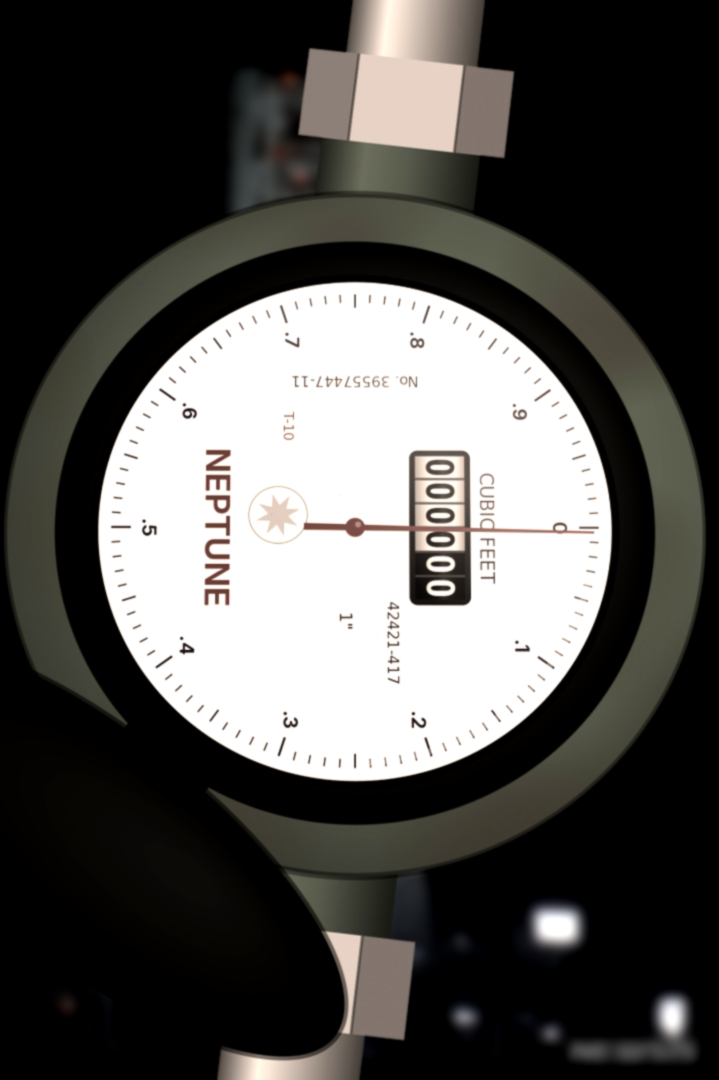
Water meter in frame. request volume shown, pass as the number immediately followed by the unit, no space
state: 0.00ft³
